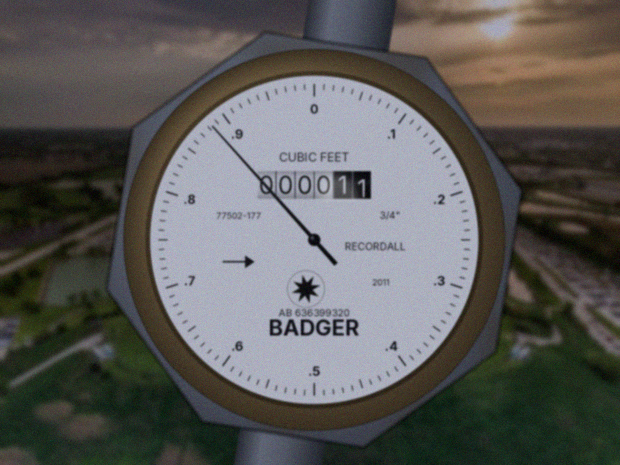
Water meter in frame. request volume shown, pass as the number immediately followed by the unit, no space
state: 10.88ft³
